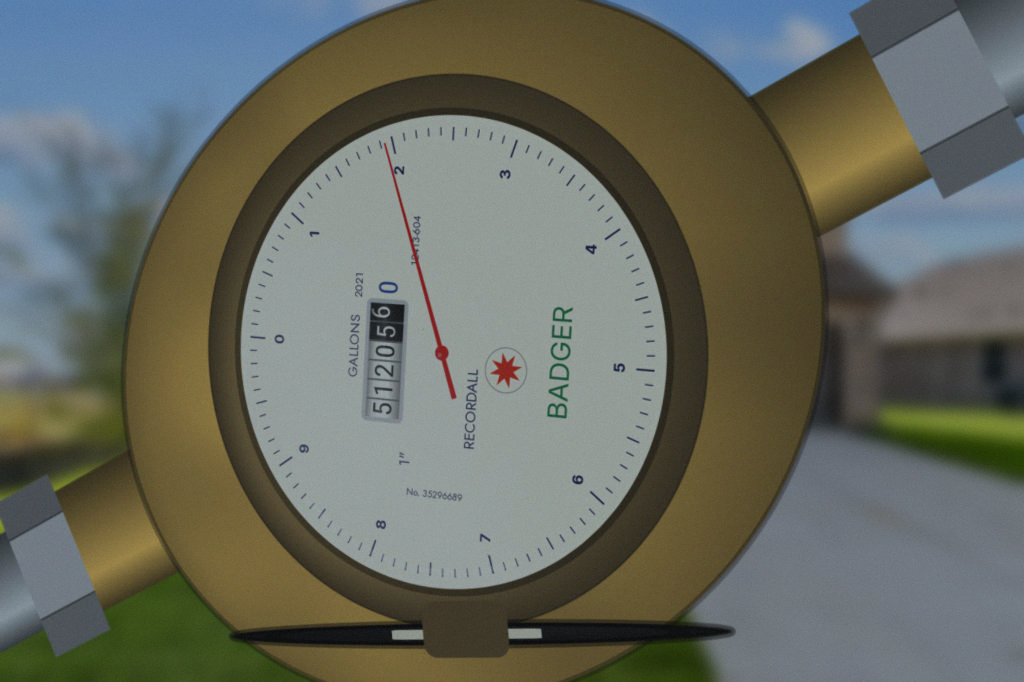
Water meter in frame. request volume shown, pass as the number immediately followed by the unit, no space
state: 5120561.9gal
